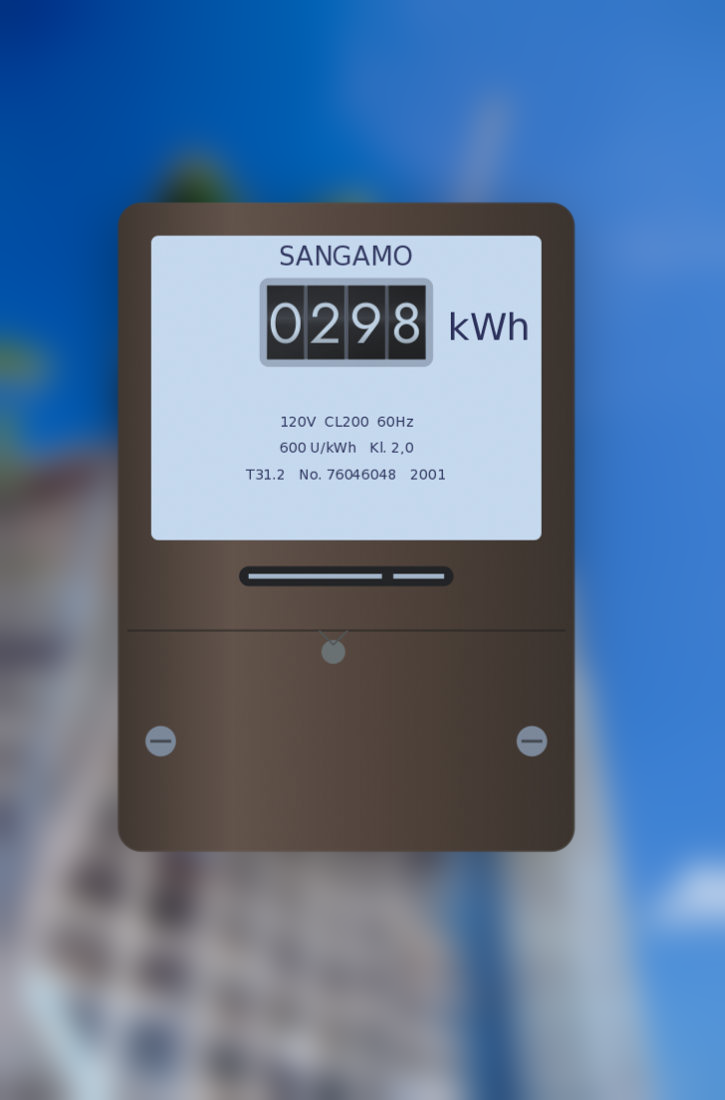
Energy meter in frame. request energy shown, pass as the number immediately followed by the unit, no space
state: 298kWh
